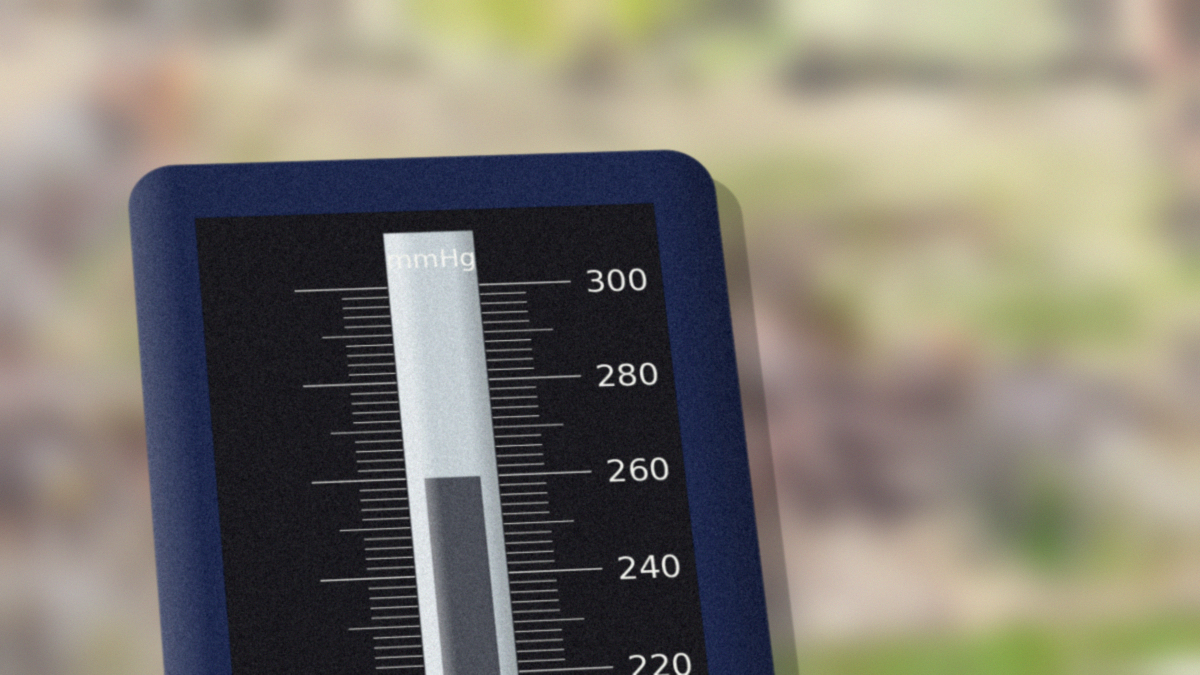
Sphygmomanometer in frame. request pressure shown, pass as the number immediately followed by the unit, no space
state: 260mmHg
